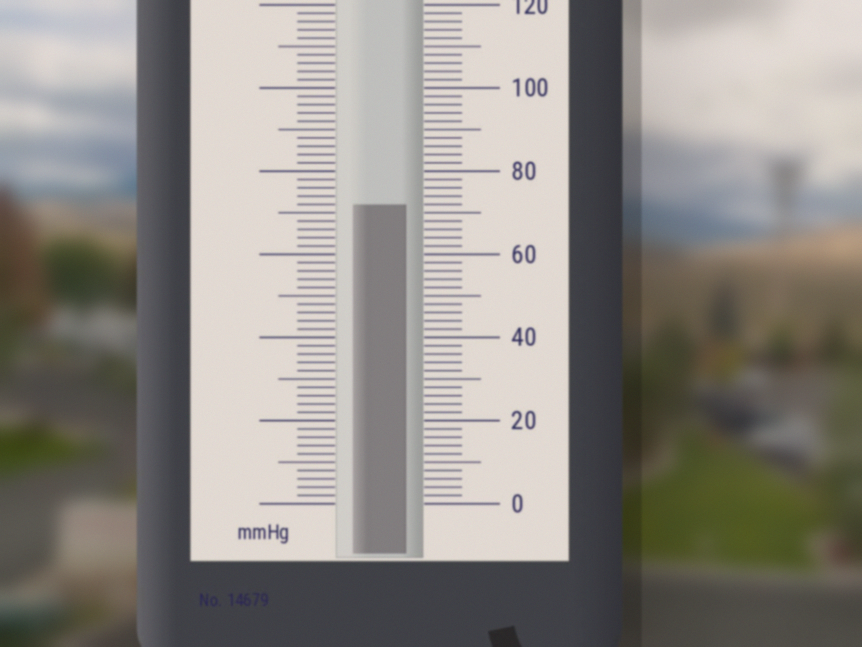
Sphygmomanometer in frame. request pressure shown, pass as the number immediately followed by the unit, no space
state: 72mmHg
